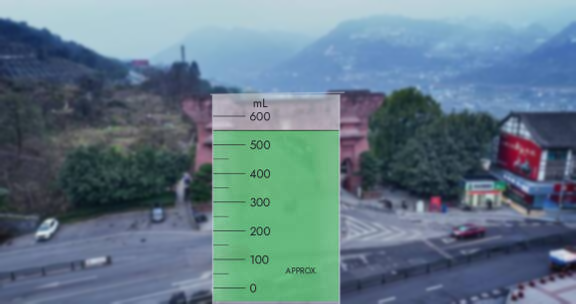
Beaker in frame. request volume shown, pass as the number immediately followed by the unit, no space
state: 550mL
